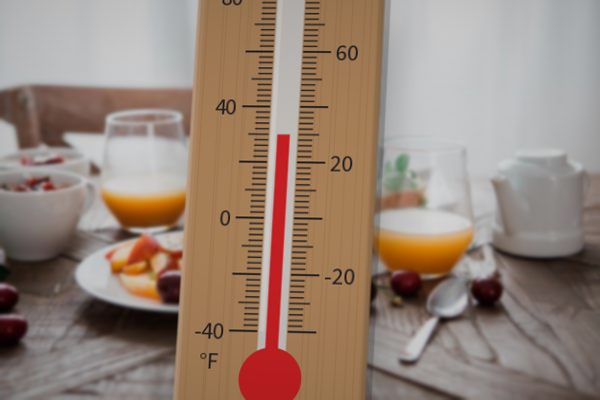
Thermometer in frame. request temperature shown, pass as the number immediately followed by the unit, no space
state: 30°F
